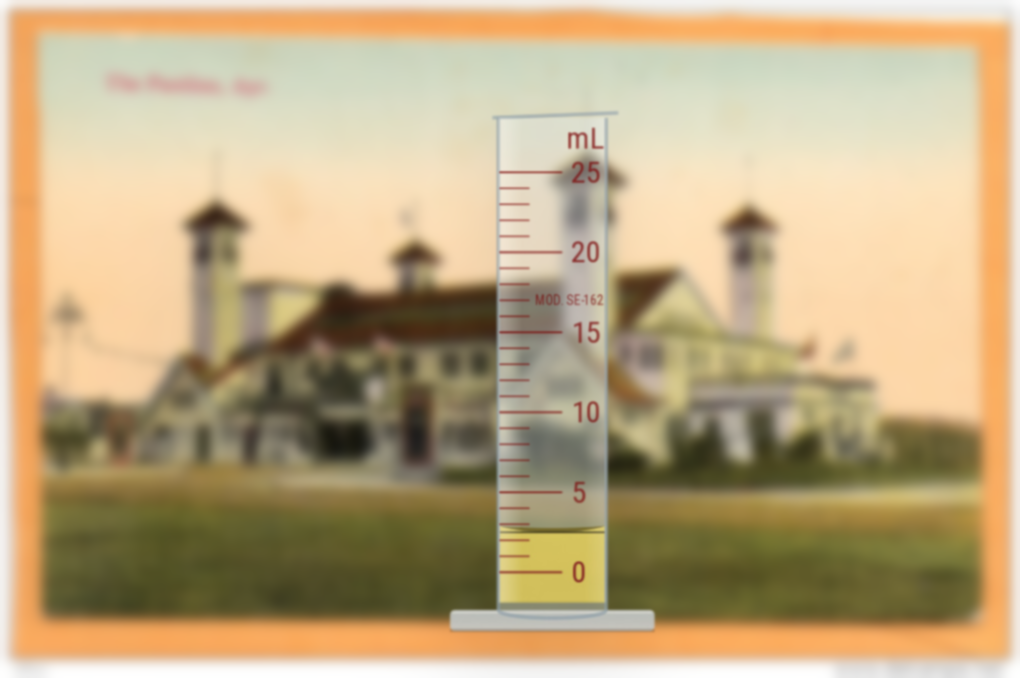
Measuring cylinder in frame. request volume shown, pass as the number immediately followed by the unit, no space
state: 2.5mL
